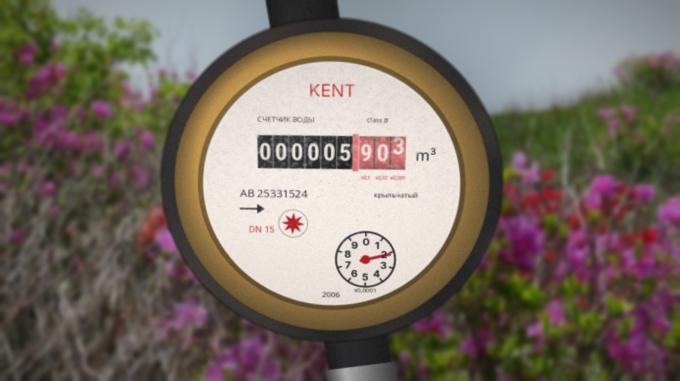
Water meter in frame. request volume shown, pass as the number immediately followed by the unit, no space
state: 5.9032m³
